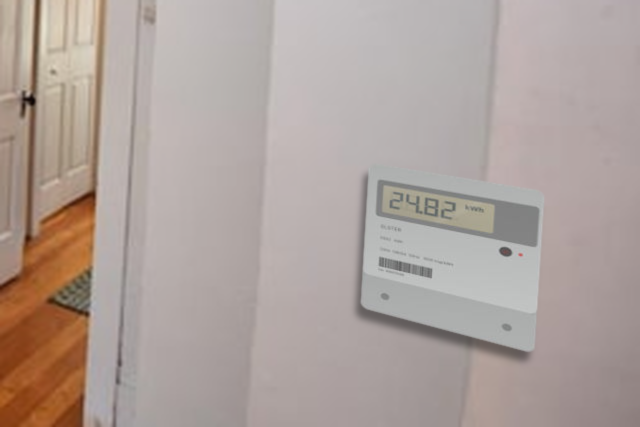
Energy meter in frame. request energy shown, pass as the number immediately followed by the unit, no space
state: 24.82kWh
